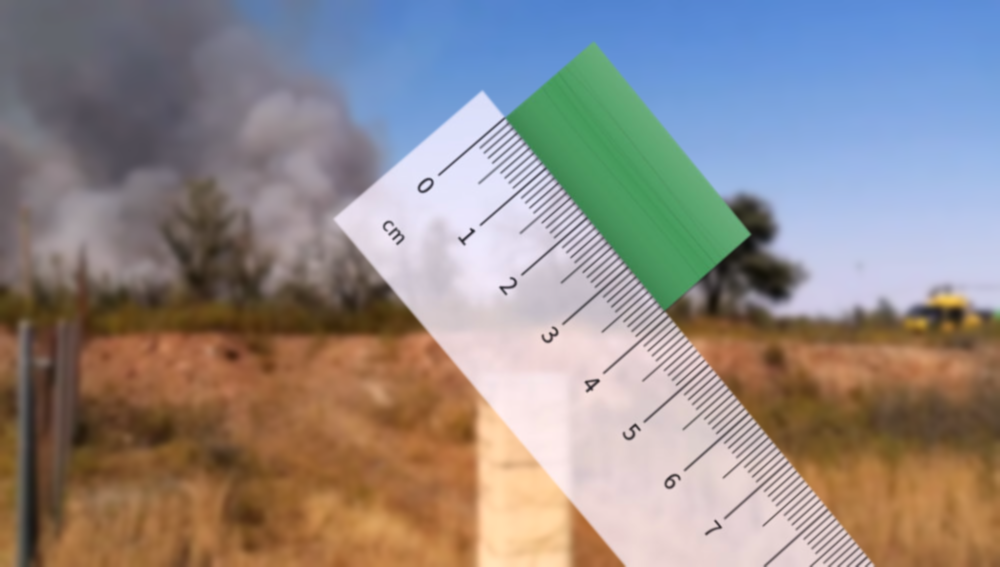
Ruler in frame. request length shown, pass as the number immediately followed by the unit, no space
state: 3.9cm
